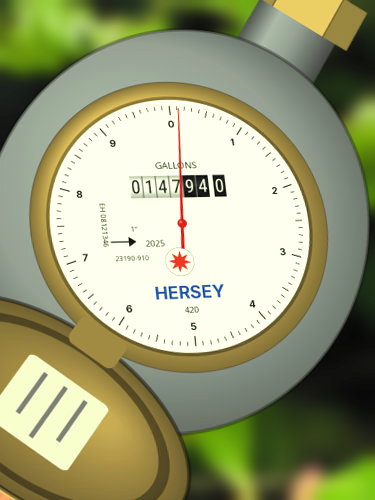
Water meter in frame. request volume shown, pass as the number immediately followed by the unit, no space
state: 147940.1gal
